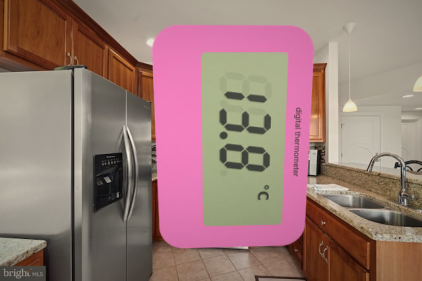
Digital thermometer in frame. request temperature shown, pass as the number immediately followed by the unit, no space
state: 13.8°C
